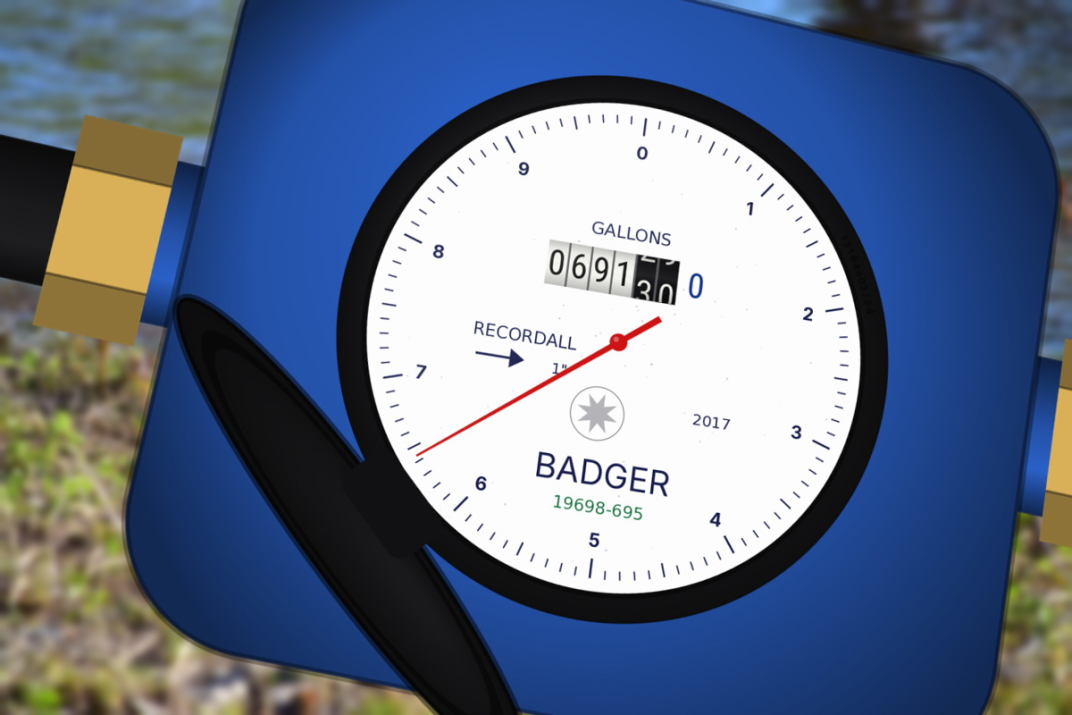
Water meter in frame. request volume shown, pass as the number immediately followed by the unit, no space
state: 691296.4gal
